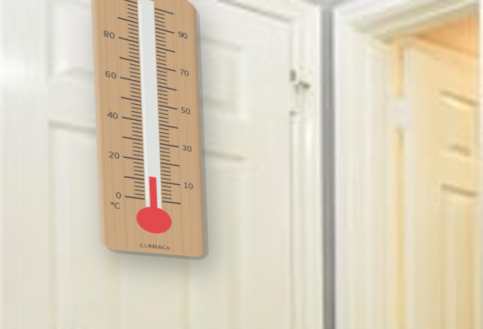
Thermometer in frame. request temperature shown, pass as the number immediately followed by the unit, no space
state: 12°C
